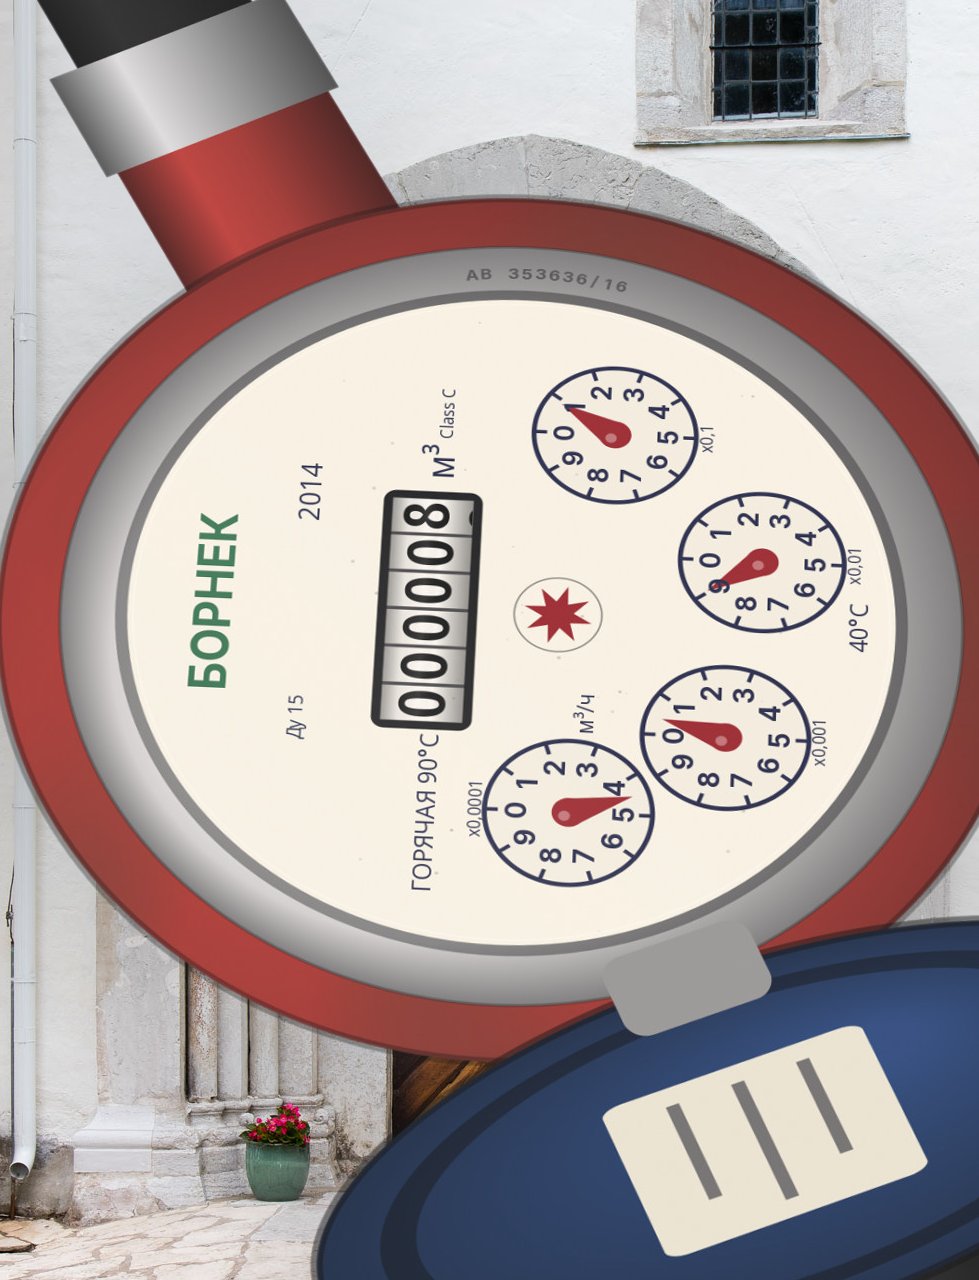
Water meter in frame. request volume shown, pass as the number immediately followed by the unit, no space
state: 8.0904m³
